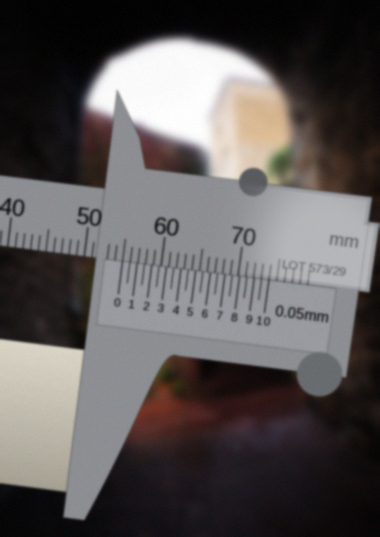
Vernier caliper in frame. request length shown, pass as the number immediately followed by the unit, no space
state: 55.0mm
